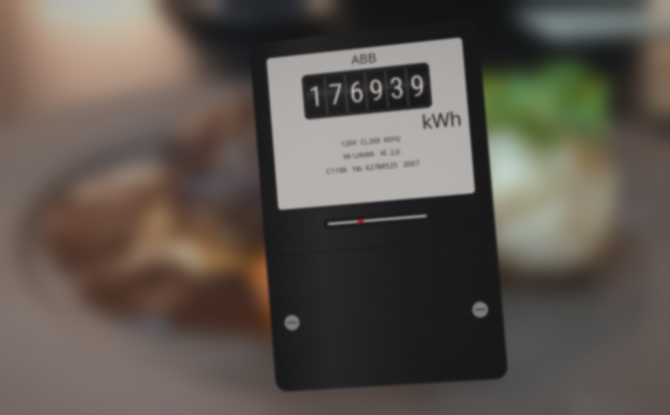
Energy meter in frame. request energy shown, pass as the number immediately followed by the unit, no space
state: 176939kWh
